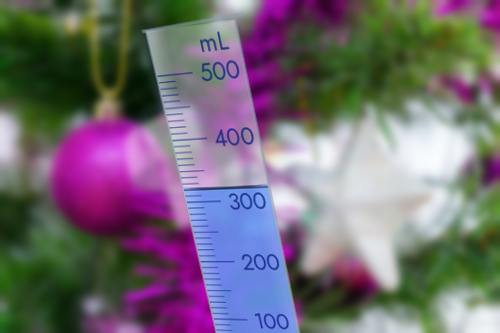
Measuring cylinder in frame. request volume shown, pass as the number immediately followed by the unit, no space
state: 320mL
